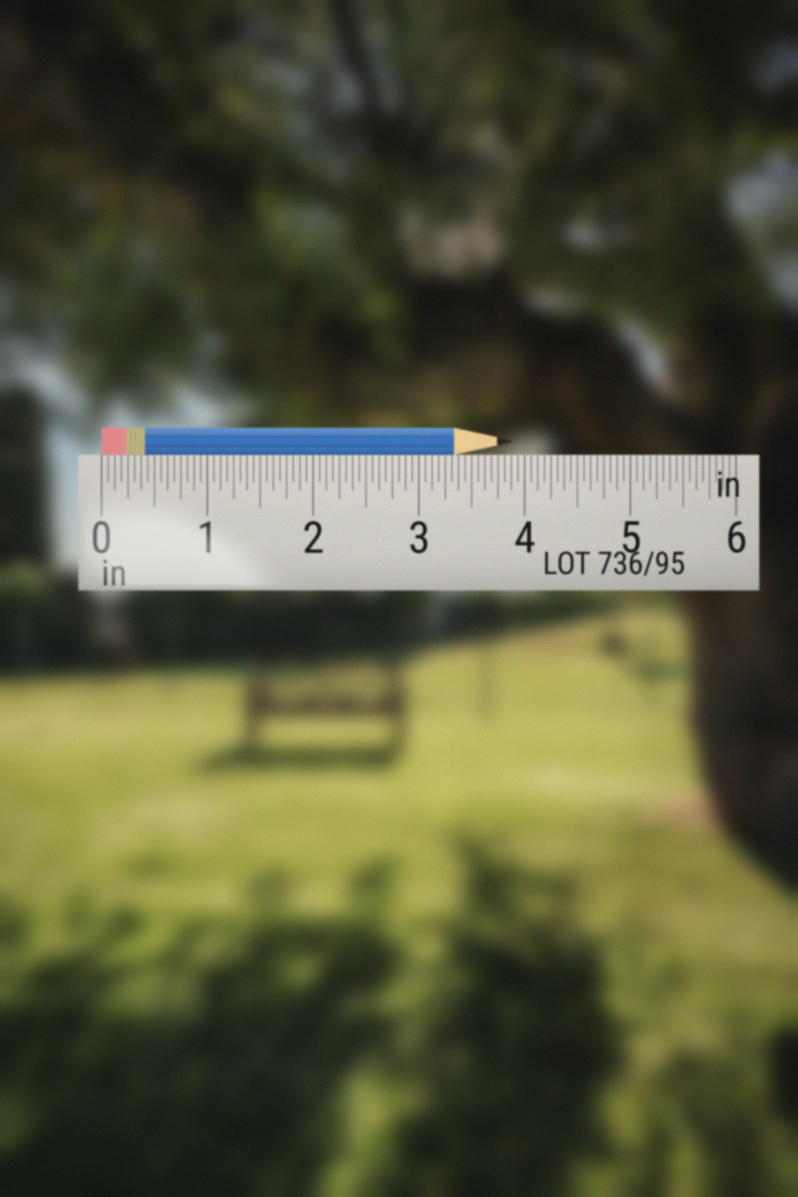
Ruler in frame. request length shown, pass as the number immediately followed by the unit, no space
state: 3.875in
